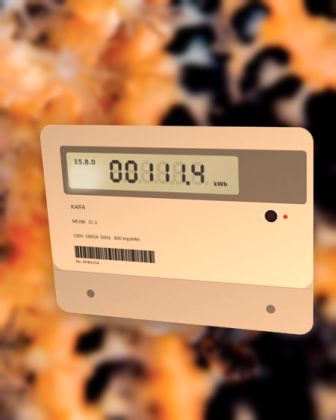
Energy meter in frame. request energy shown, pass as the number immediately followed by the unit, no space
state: 111.4kWh
